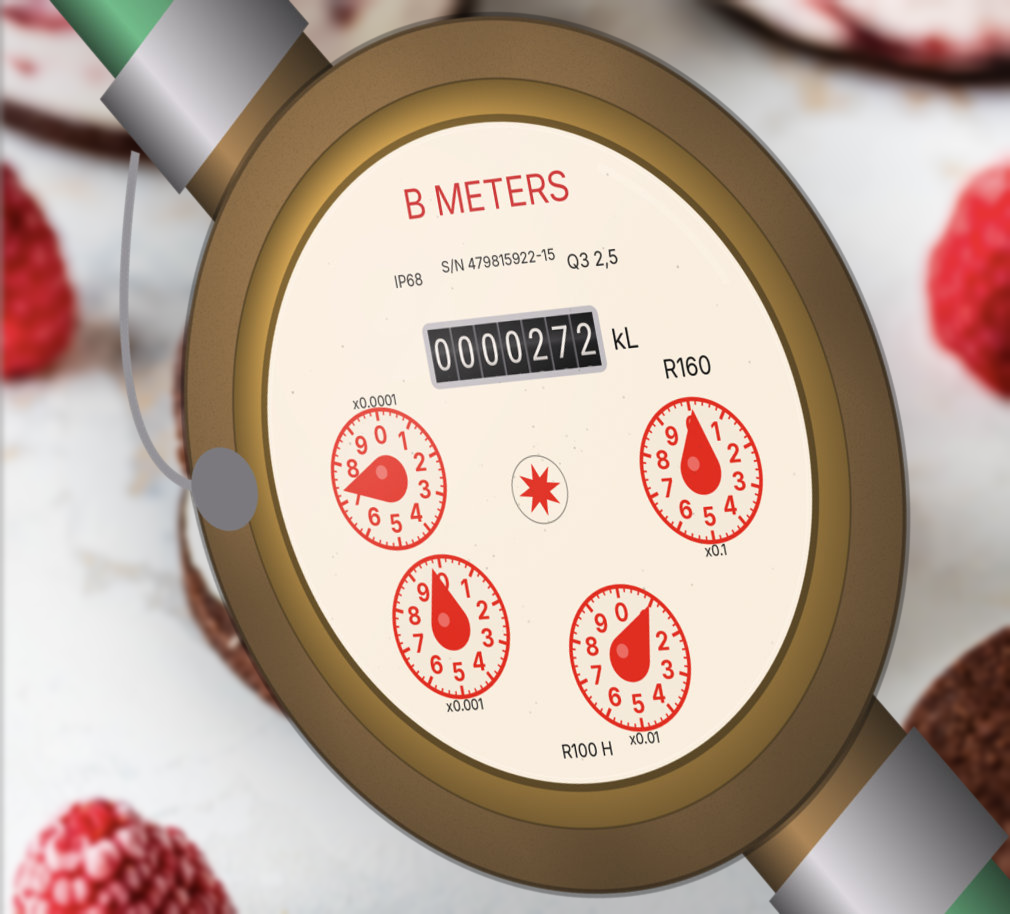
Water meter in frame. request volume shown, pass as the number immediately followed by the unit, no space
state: 272.0097kL
